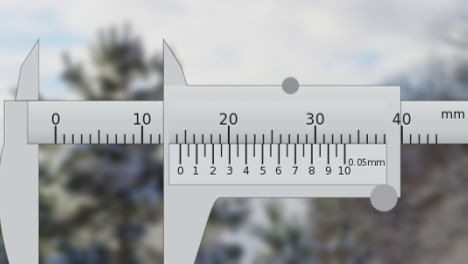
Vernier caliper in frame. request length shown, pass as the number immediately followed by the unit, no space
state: 14.4mm
